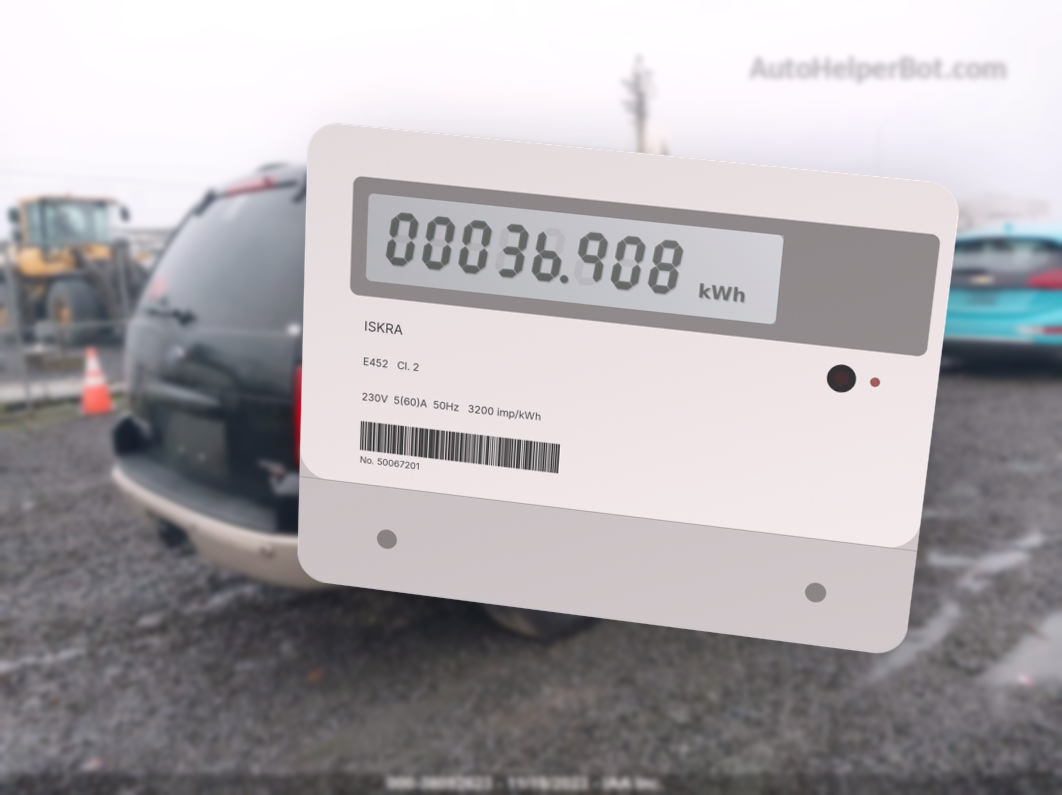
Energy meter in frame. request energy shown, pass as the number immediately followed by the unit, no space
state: 36.908kWh
